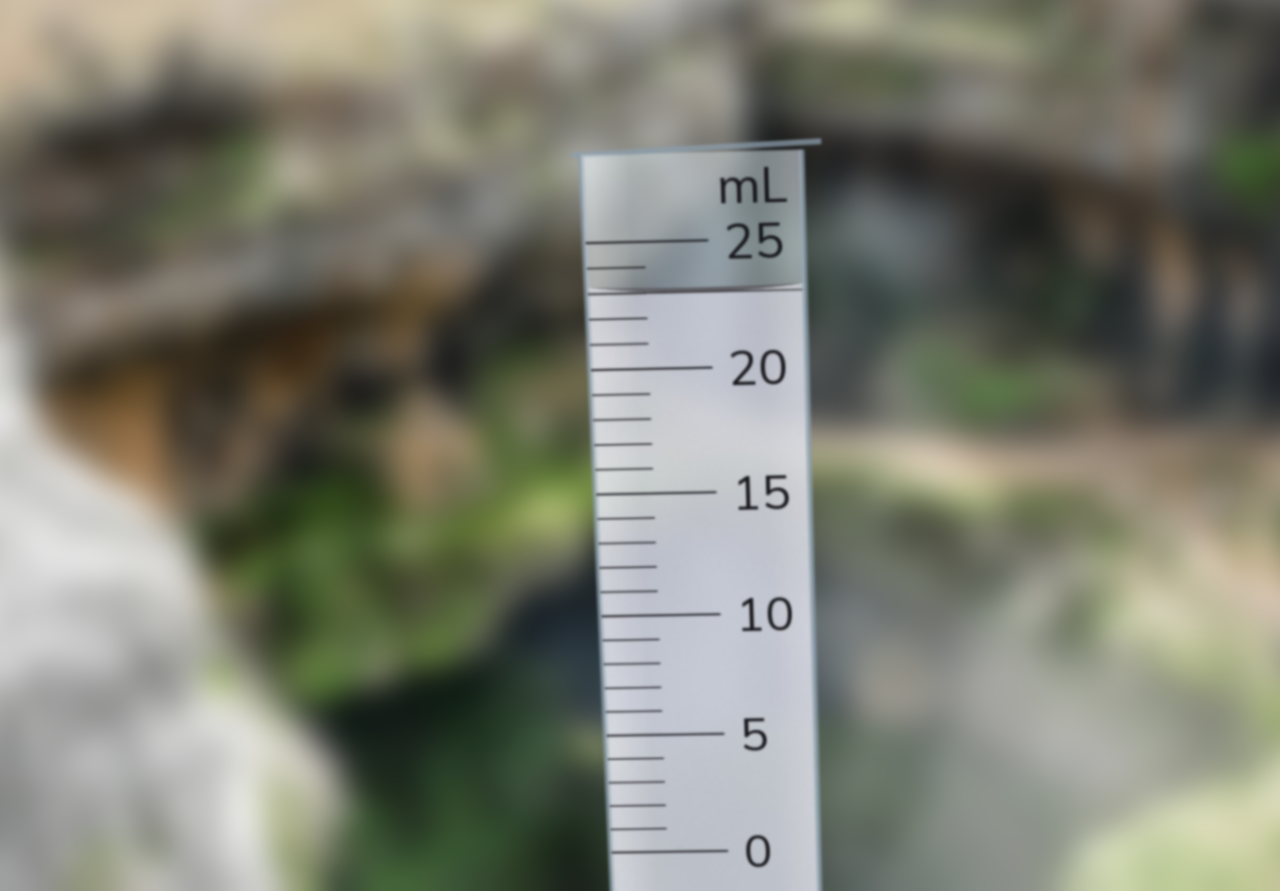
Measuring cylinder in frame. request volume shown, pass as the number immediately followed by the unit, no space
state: 23mL
